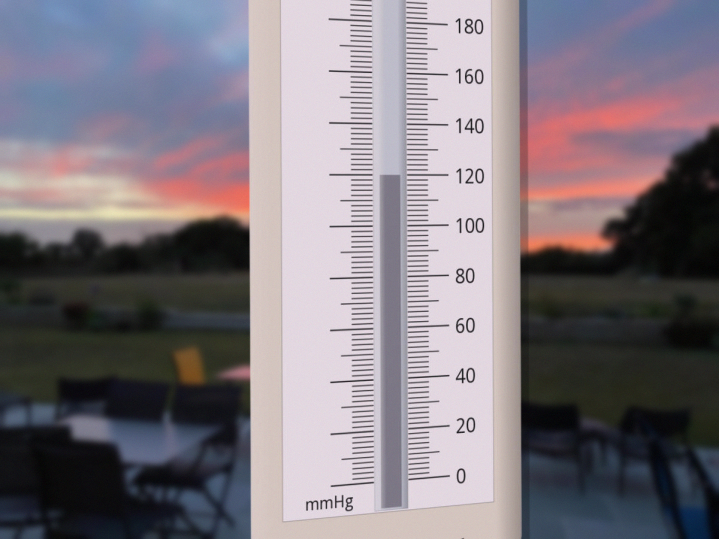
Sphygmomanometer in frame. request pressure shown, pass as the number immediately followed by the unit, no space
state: 120mmHg
